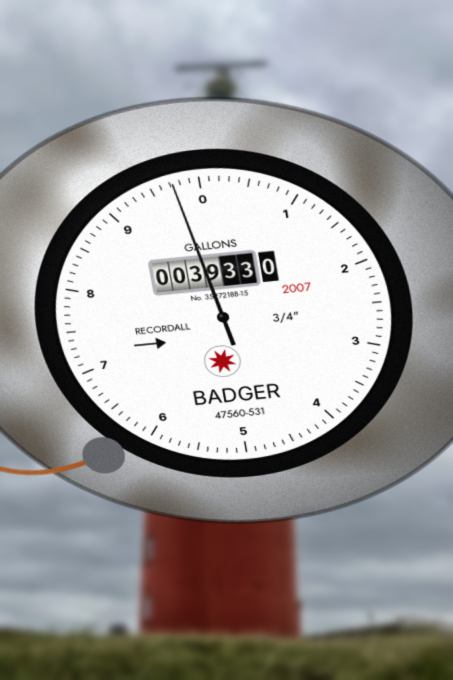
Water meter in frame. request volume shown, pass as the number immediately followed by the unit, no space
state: 39329.7gal
